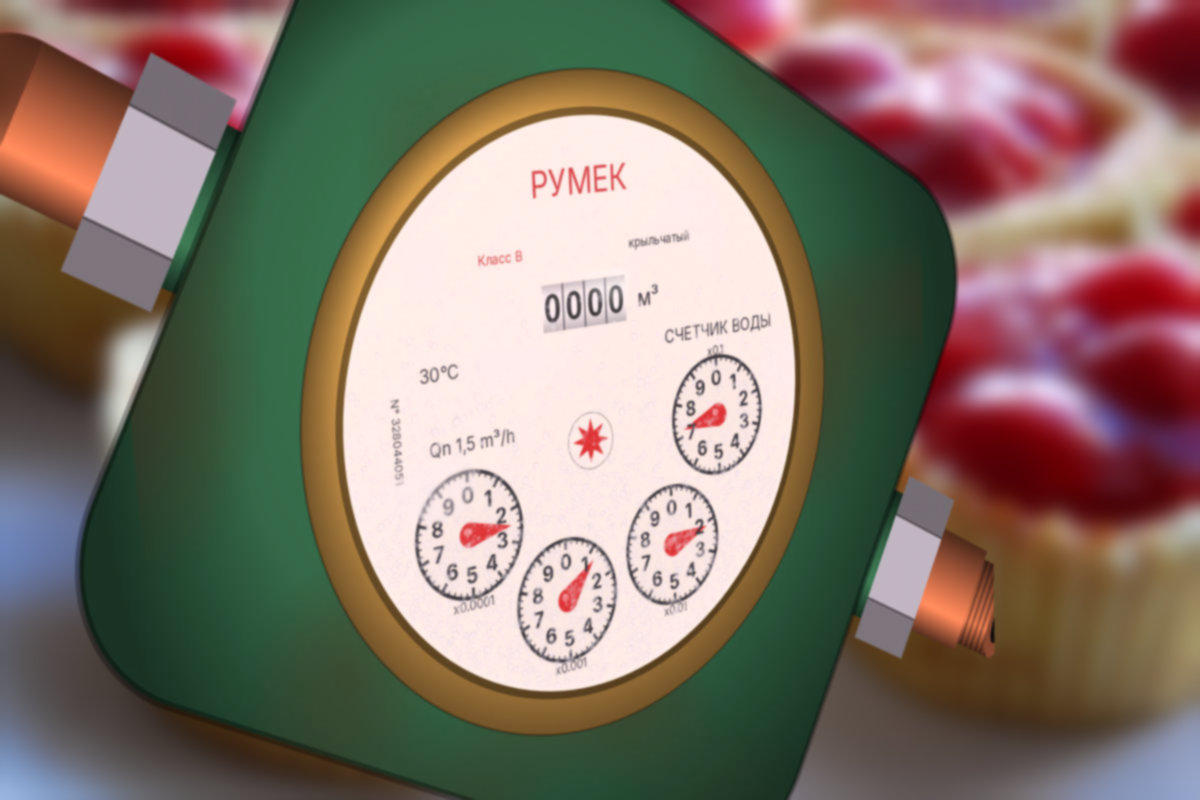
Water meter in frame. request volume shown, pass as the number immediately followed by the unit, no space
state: 0.7212m³
